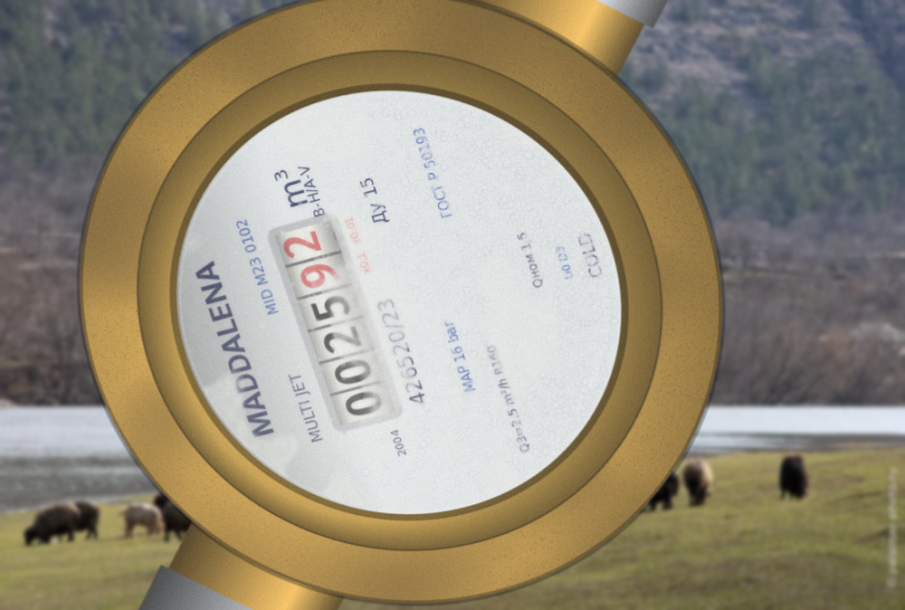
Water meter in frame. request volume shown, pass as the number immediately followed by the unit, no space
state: 25.92m³
